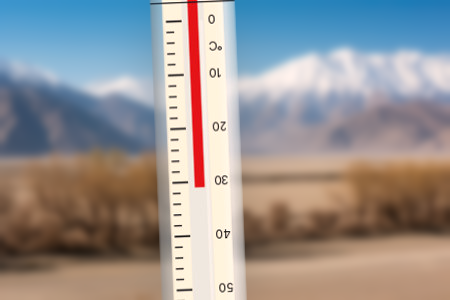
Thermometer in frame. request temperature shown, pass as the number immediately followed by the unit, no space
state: 31°C
